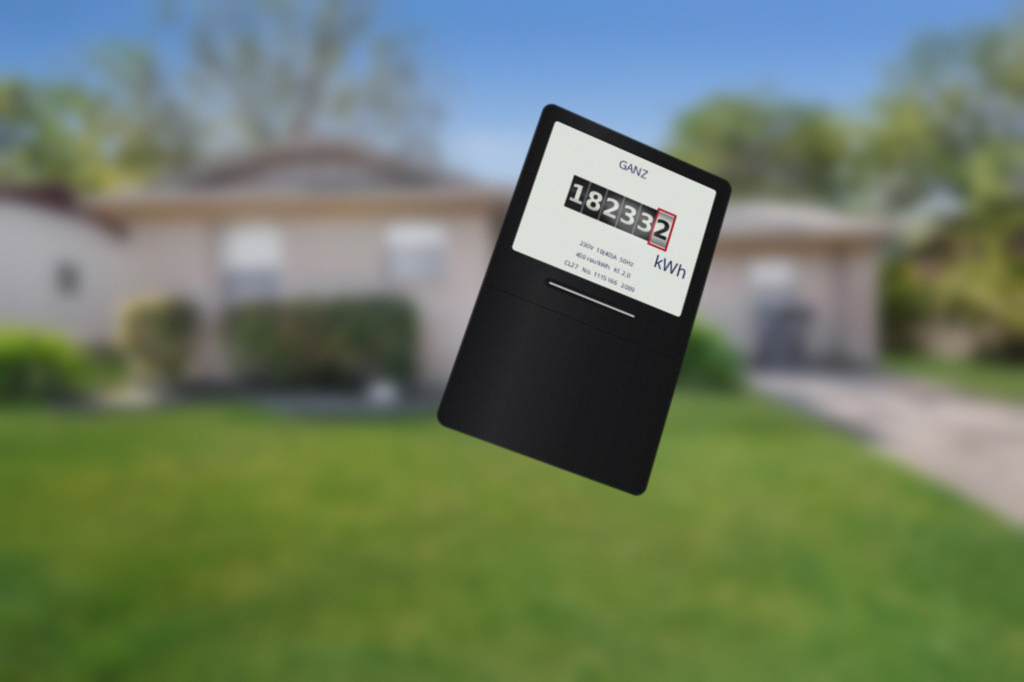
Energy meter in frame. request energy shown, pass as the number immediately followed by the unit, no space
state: 18233.2kWh
